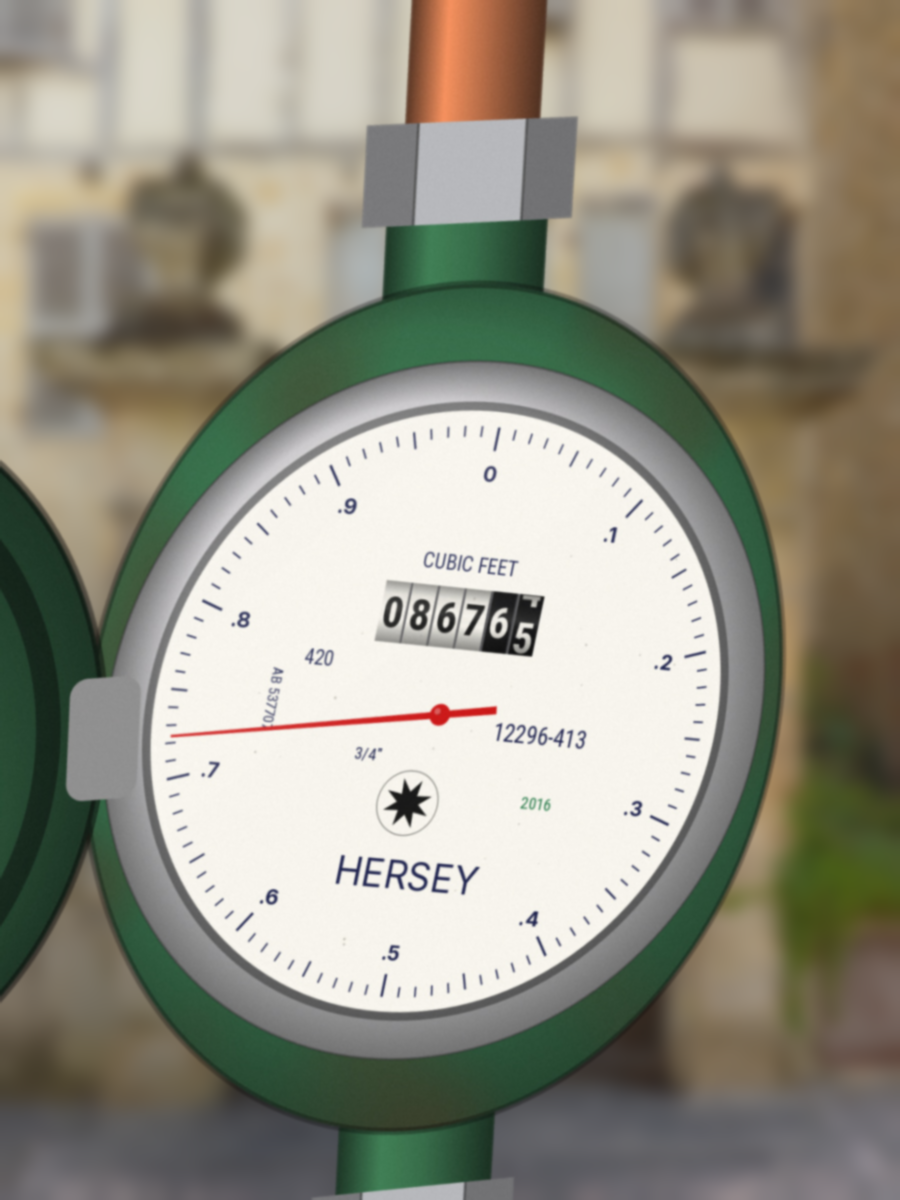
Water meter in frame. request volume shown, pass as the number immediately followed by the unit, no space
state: 86764.72ft³
